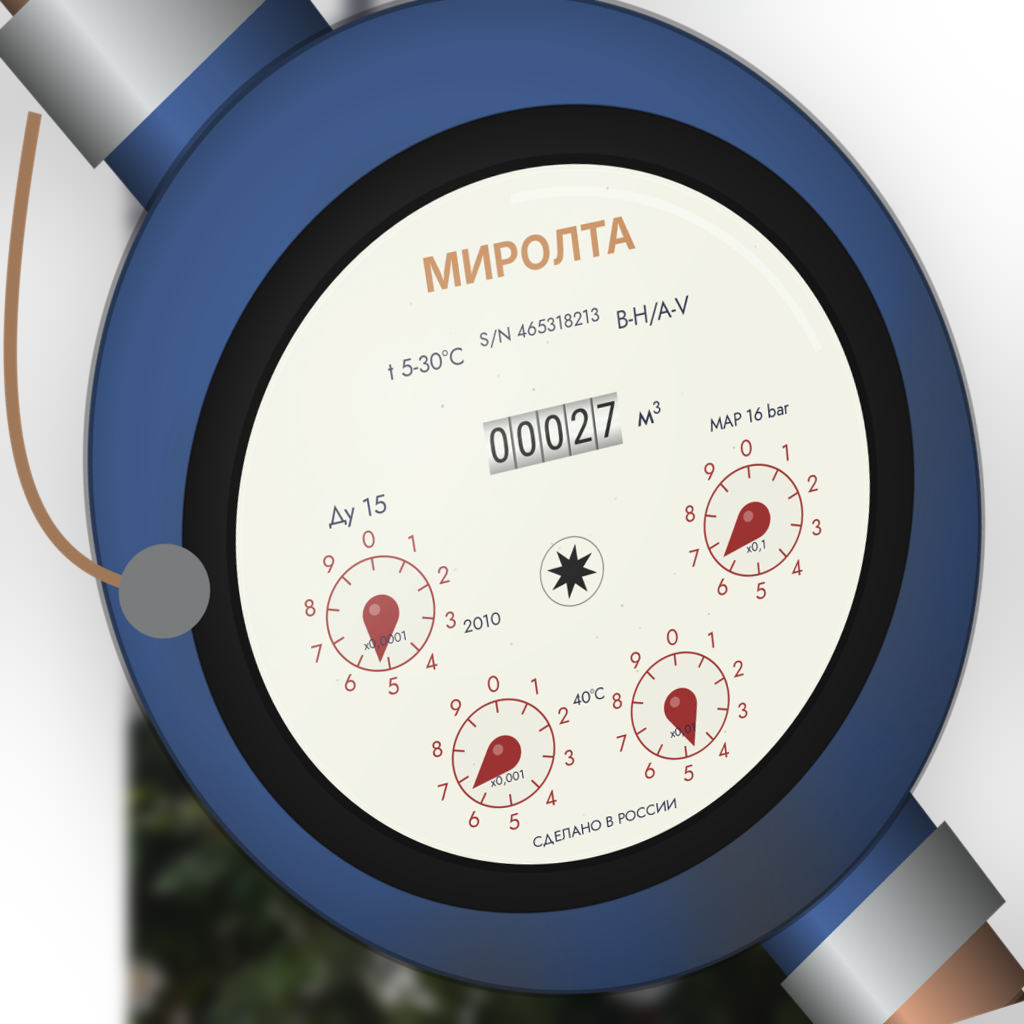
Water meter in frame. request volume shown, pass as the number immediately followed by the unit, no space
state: 27.6465m³
